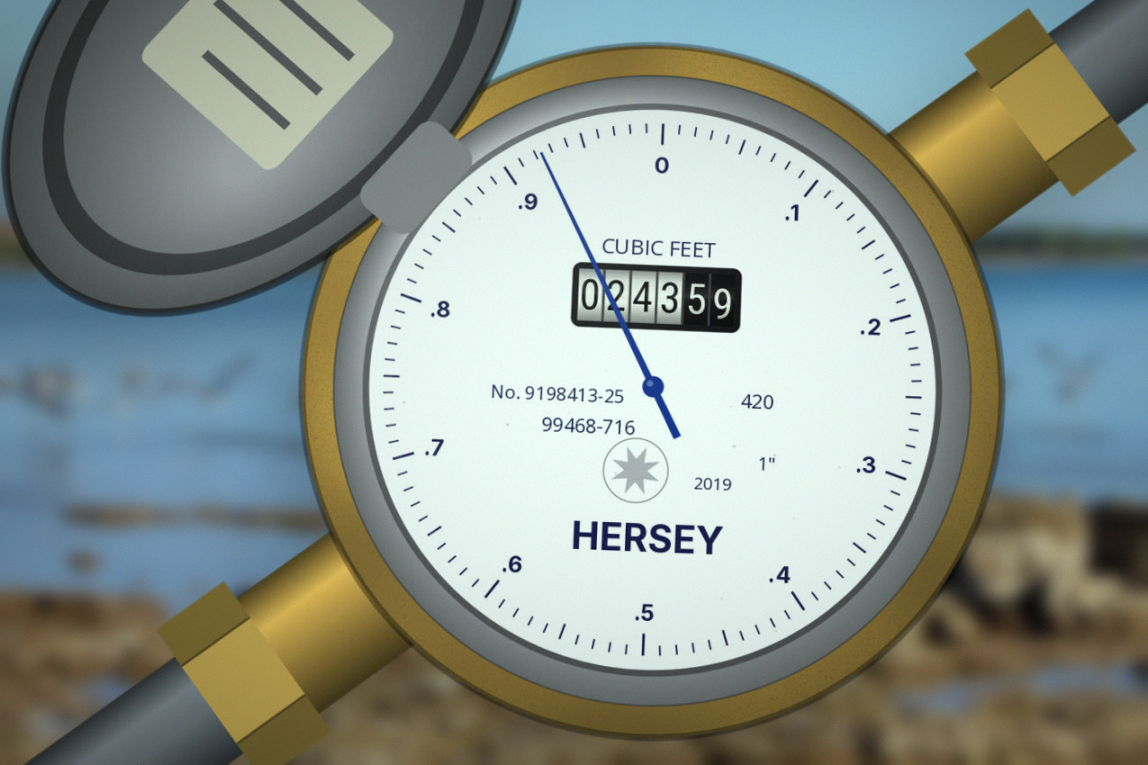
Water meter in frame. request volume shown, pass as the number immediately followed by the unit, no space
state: 24358.92ft³
